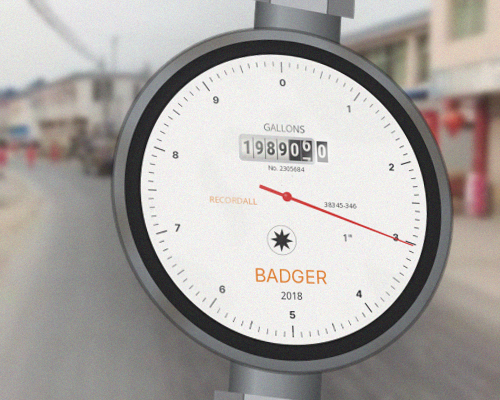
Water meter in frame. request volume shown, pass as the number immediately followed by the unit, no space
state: 1989063.0gal
